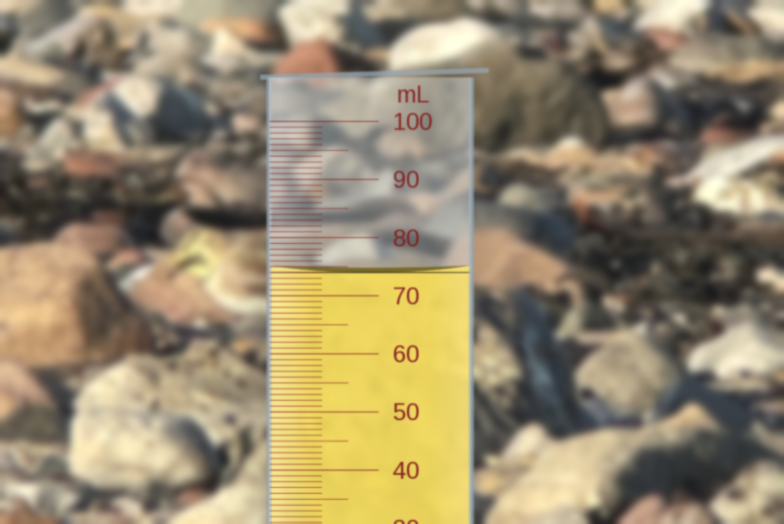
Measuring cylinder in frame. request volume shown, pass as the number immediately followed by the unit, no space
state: 74mL
